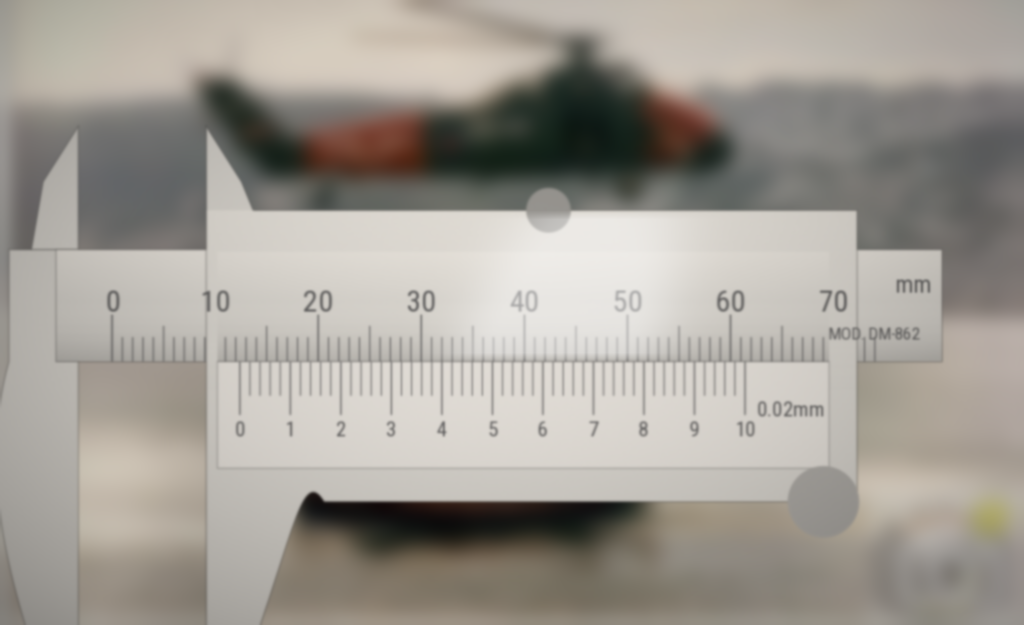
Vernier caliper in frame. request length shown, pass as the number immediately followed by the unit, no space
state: 12.4mm
